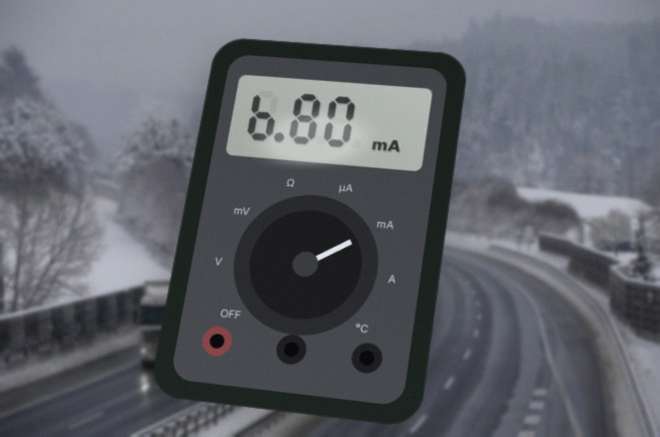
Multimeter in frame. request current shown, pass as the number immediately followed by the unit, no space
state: 6.80mA
